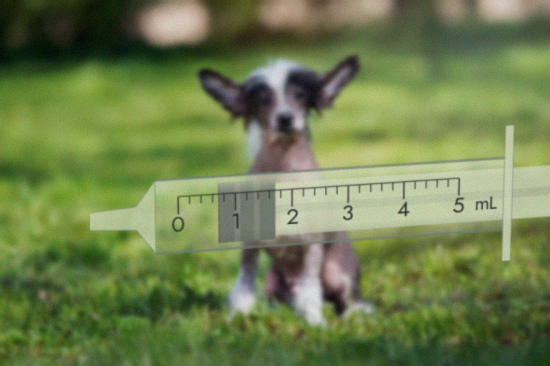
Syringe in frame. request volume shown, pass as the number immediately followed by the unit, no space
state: 0.7mL
